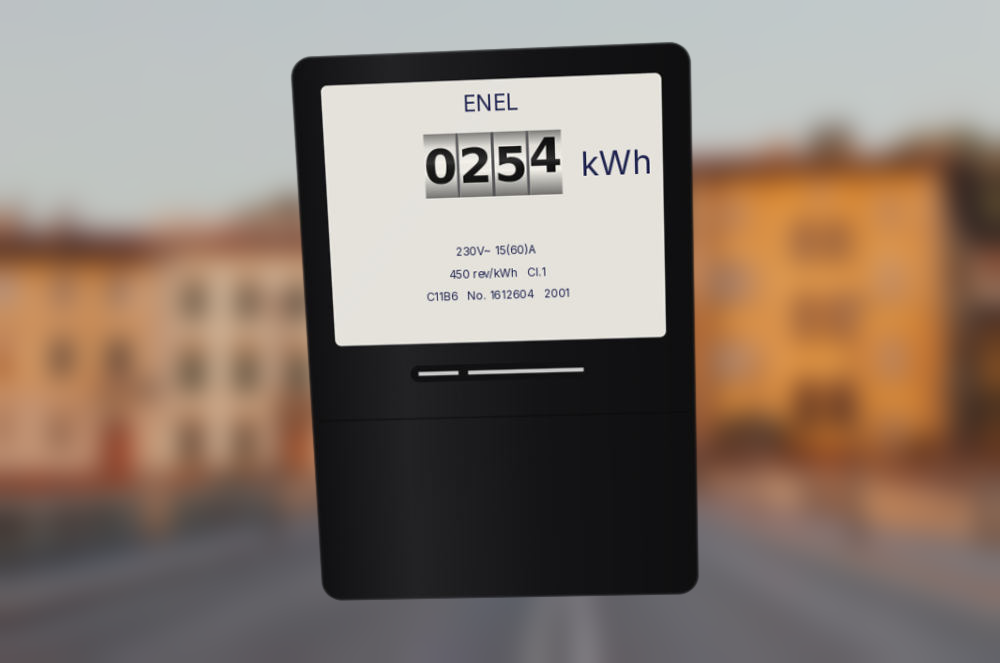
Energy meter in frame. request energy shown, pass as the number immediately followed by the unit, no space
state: 254kWh
